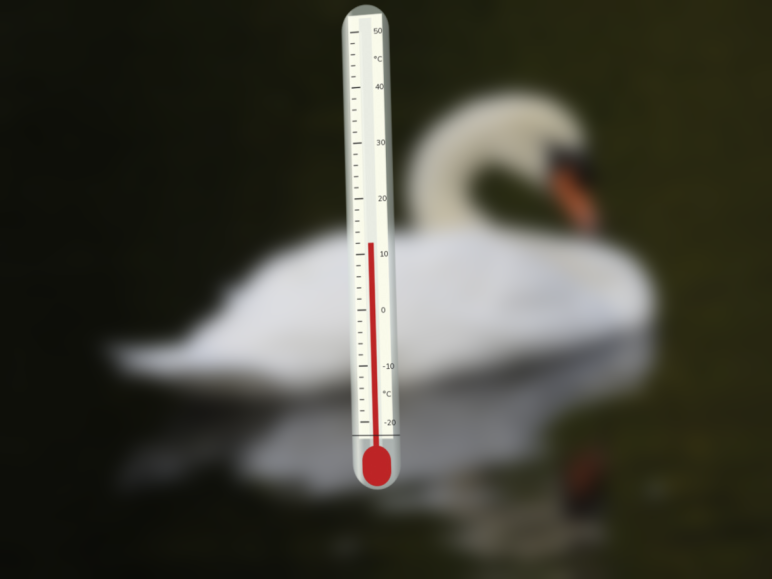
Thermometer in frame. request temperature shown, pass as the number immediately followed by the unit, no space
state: 12°C
